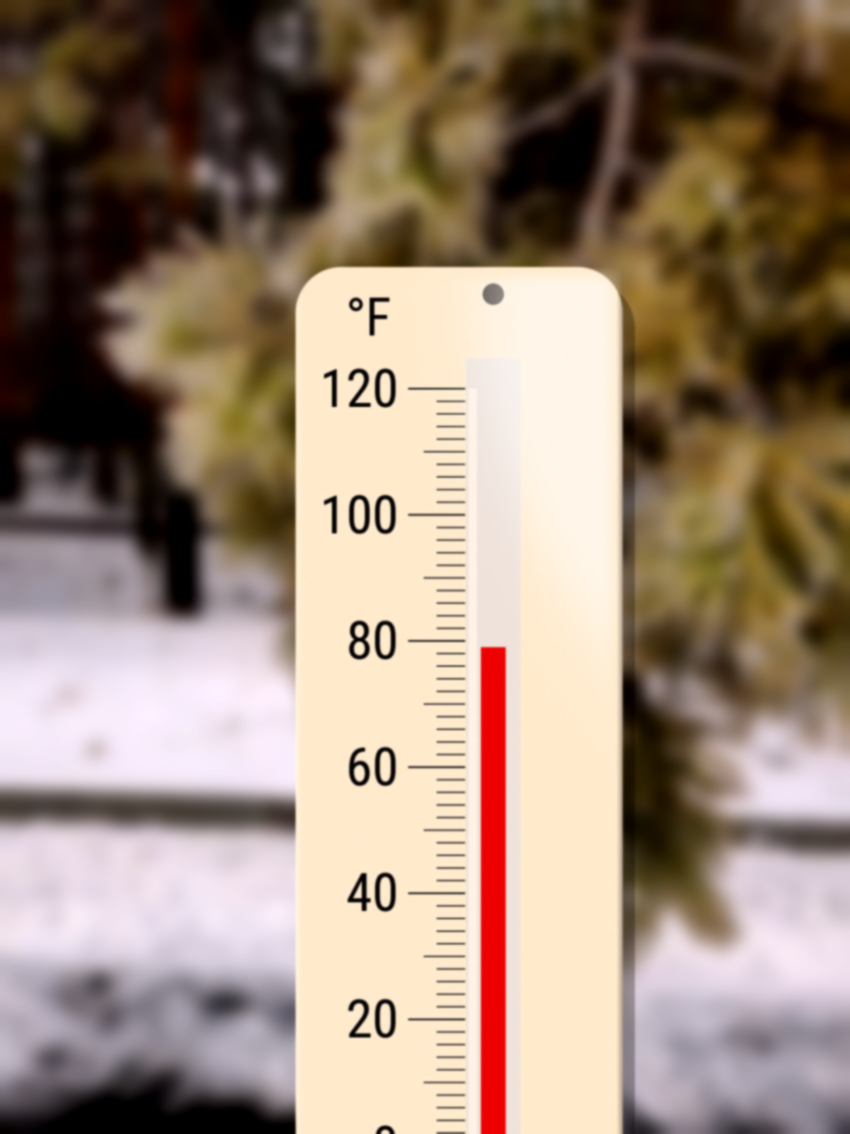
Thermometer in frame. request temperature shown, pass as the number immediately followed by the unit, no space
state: 79°F
